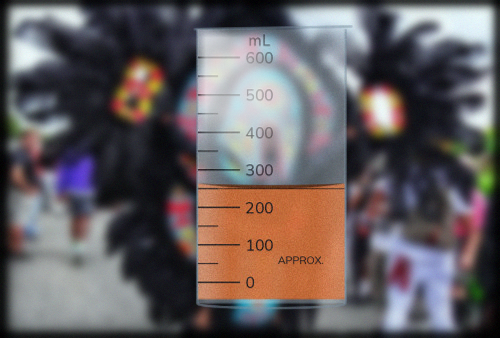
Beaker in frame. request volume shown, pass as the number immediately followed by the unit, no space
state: 250mL
